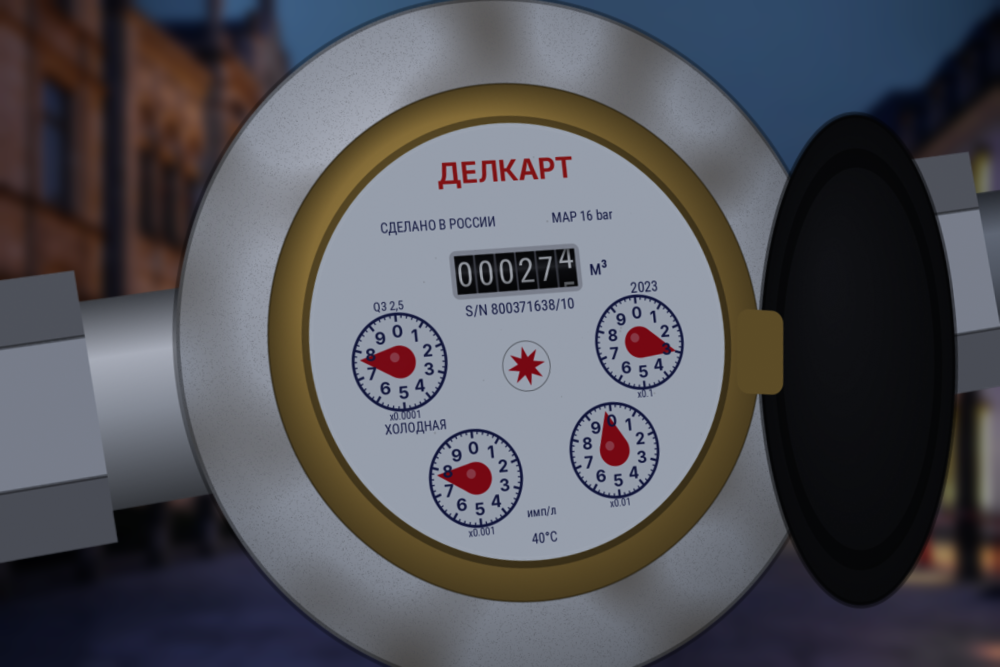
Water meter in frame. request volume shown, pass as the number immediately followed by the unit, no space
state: 274.2977m³
